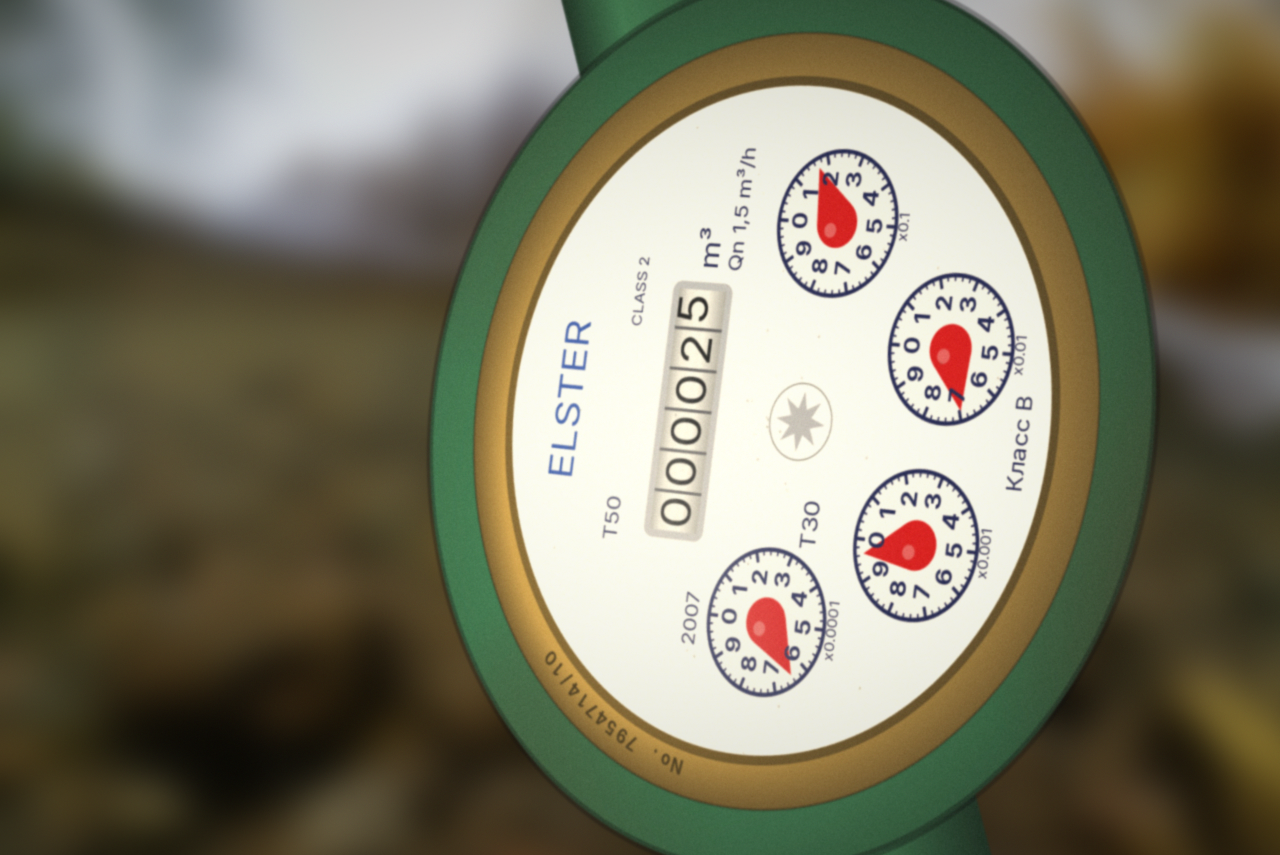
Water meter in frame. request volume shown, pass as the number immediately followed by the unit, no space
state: 25.1696m³
